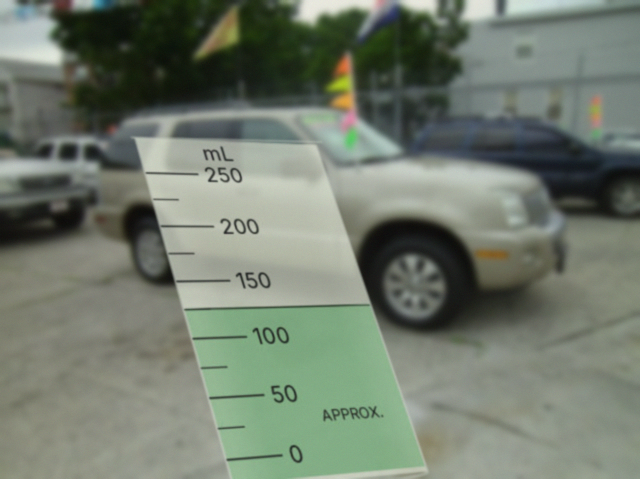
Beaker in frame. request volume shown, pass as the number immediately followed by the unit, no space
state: 125mL
